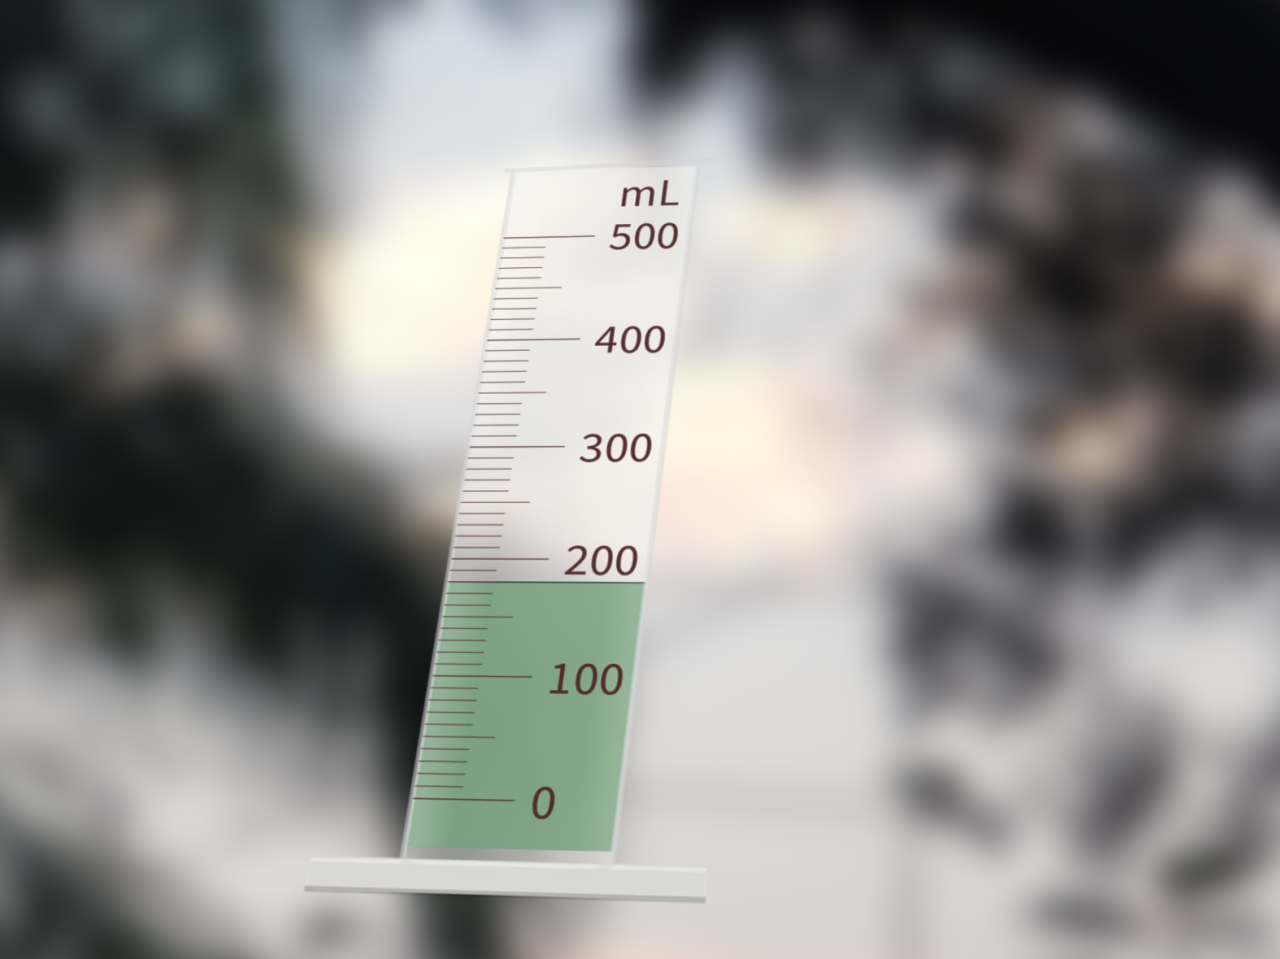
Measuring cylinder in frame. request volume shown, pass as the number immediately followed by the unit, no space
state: 180mL
